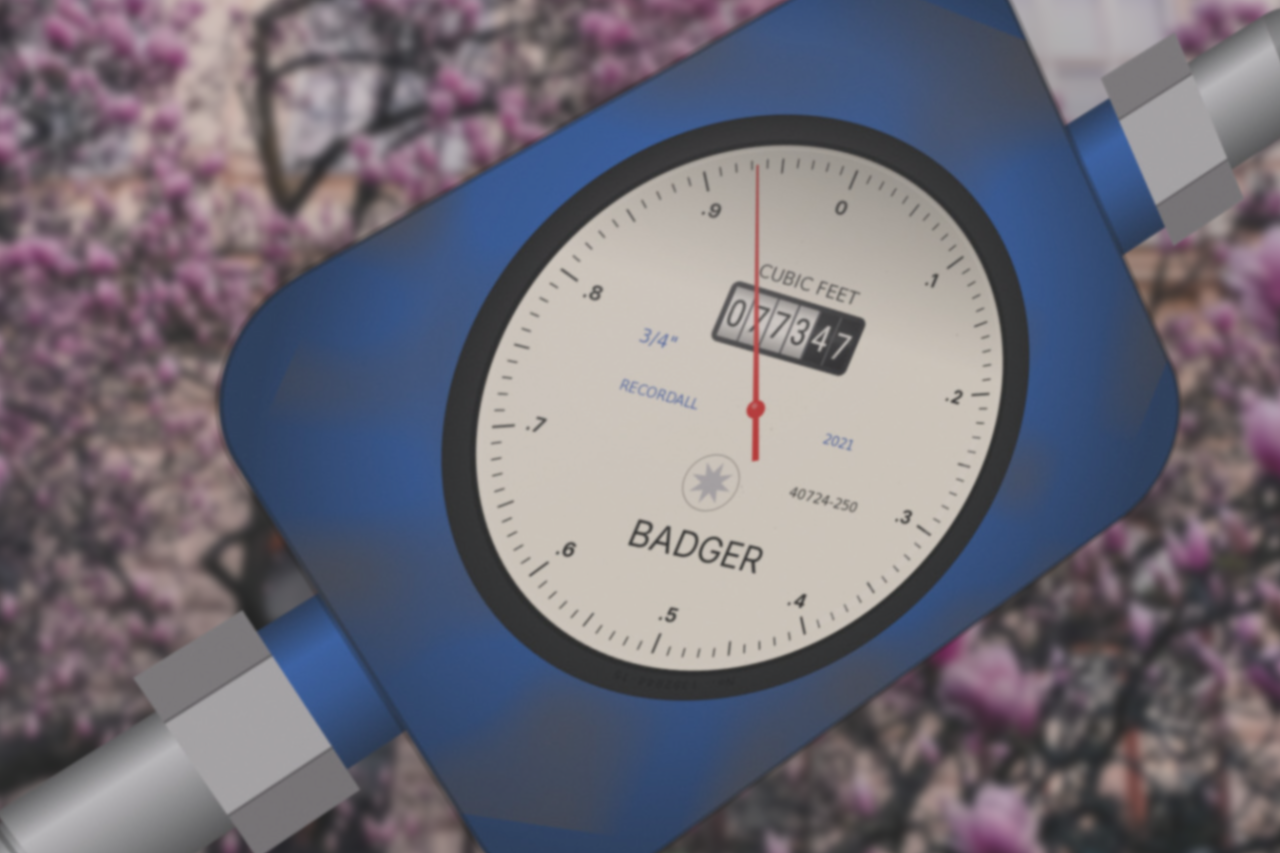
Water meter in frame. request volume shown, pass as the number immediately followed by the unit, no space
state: 77346.93ft³
